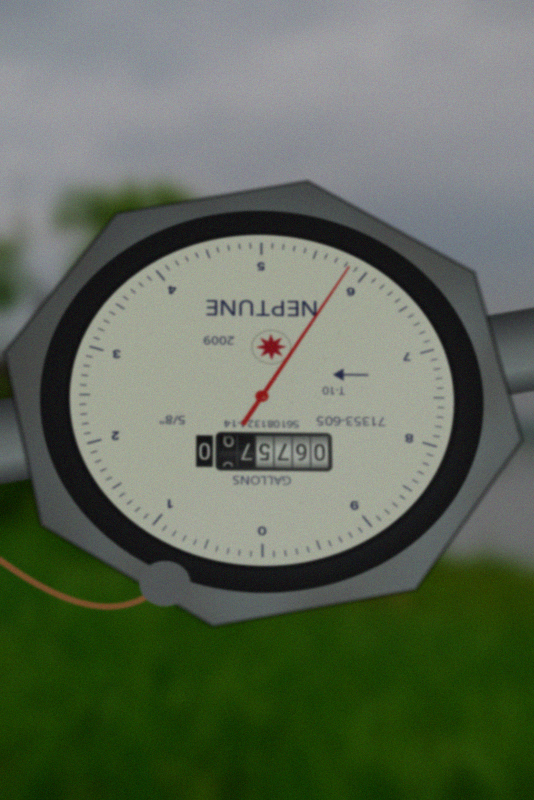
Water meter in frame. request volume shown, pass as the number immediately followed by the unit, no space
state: 675785.8gal
